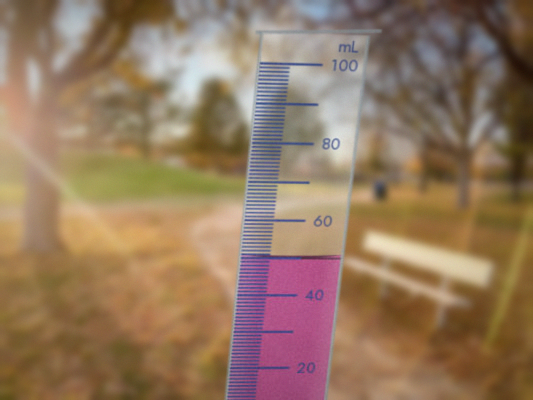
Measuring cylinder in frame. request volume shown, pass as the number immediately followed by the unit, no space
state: 50mL
